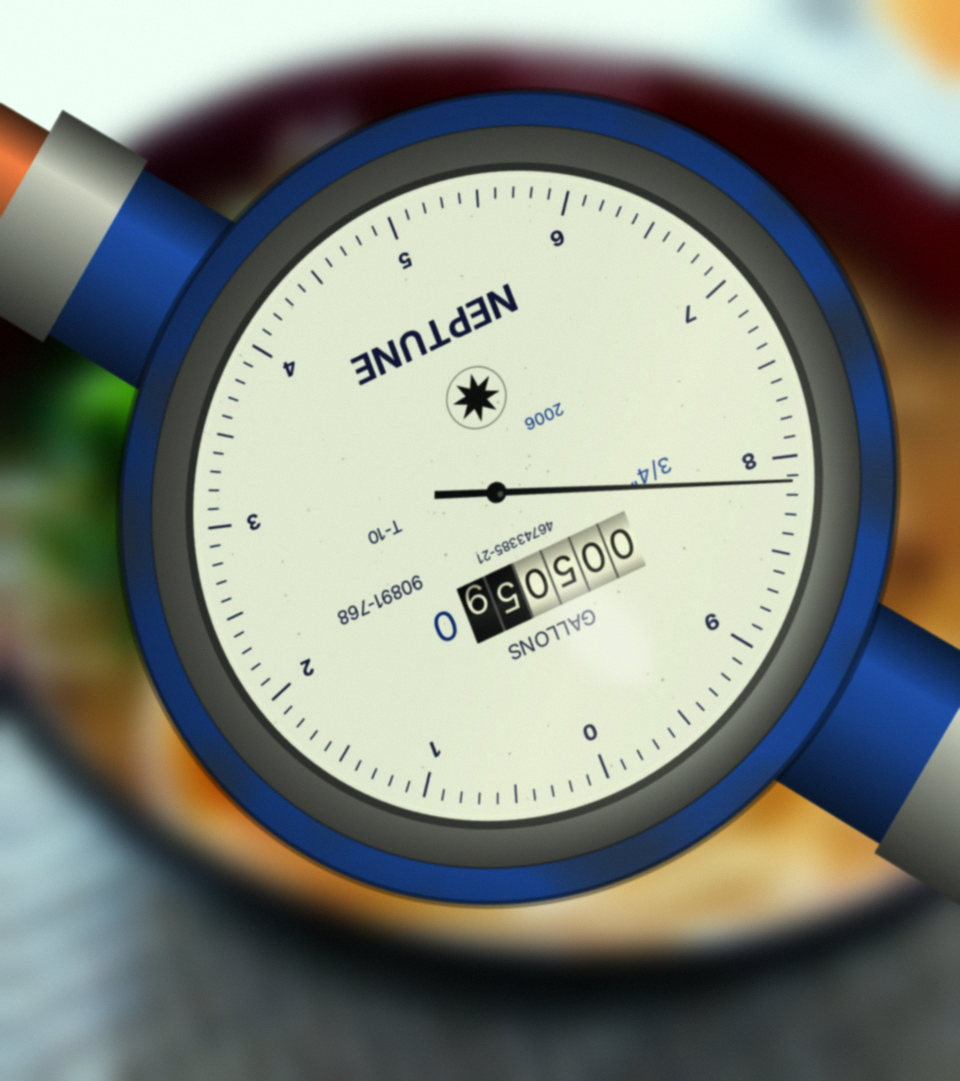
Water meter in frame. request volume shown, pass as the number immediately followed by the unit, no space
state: 50588.1gal
